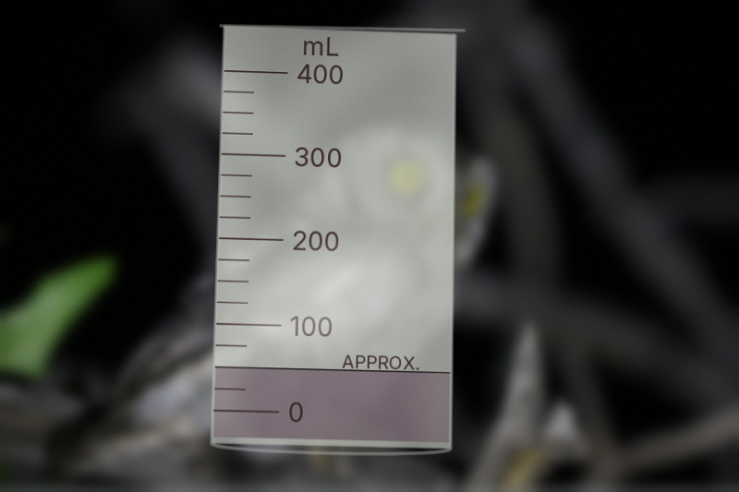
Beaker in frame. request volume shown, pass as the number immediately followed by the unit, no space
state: 50mL
